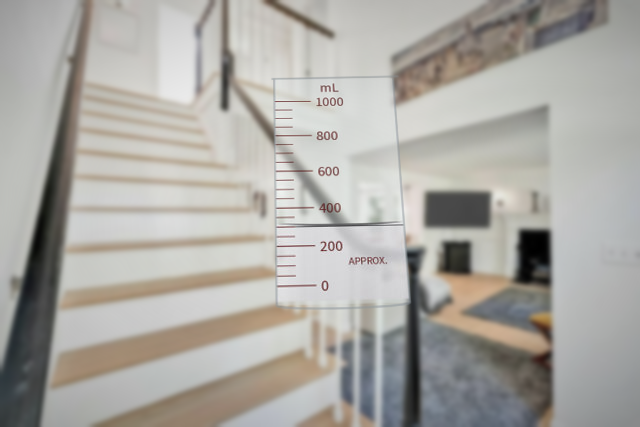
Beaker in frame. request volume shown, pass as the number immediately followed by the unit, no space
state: 300mL
